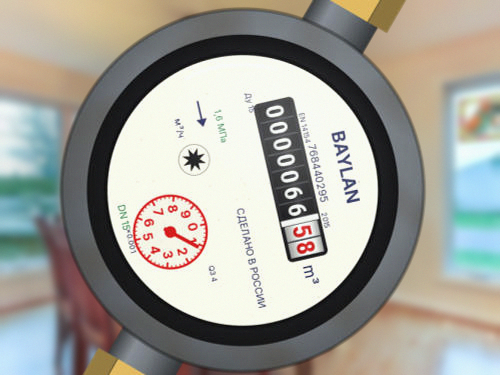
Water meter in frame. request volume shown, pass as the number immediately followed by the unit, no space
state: 66.581m³
